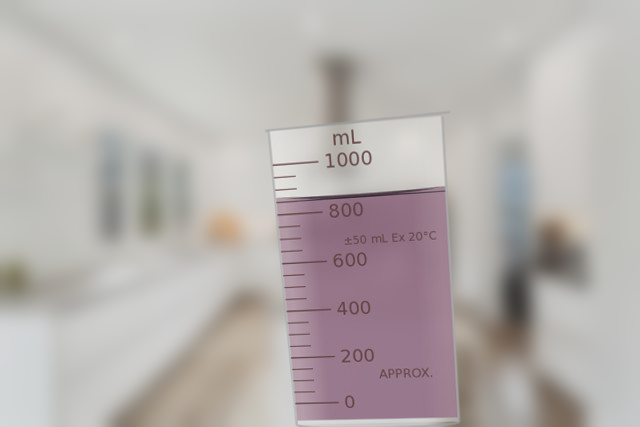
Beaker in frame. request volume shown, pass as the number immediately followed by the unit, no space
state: 850mL
